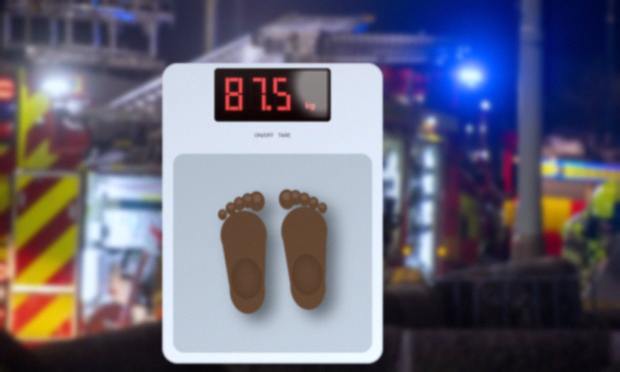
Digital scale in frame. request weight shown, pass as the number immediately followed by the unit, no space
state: 87.5kg
